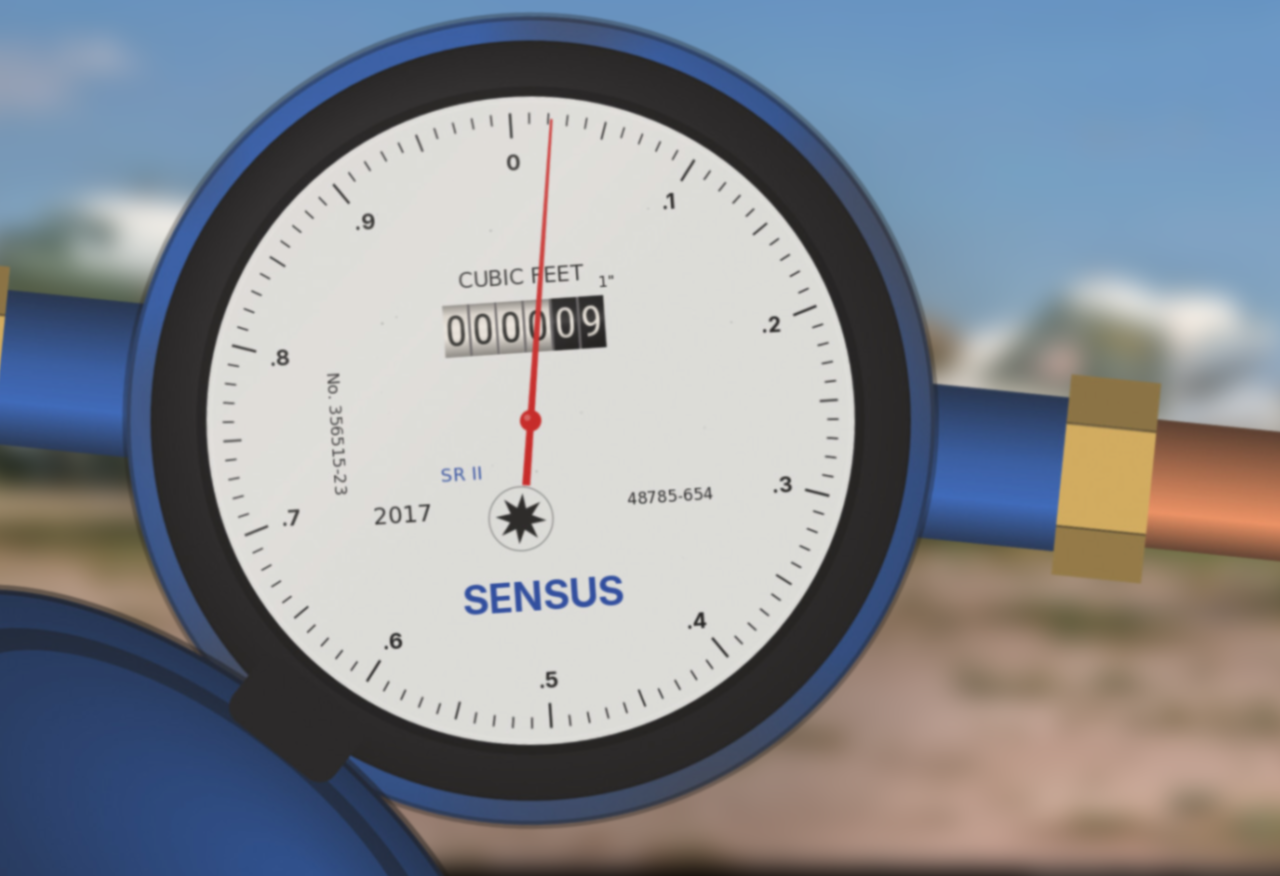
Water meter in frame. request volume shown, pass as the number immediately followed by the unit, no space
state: 9.02ft³
